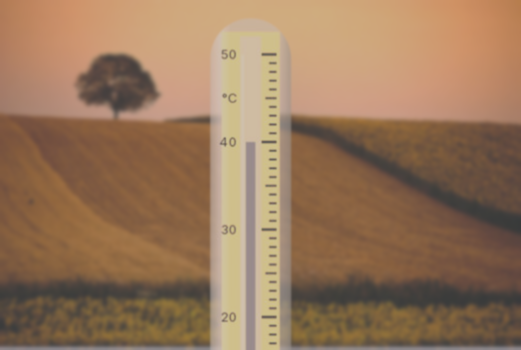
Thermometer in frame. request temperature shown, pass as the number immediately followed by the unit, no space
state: 40°C
